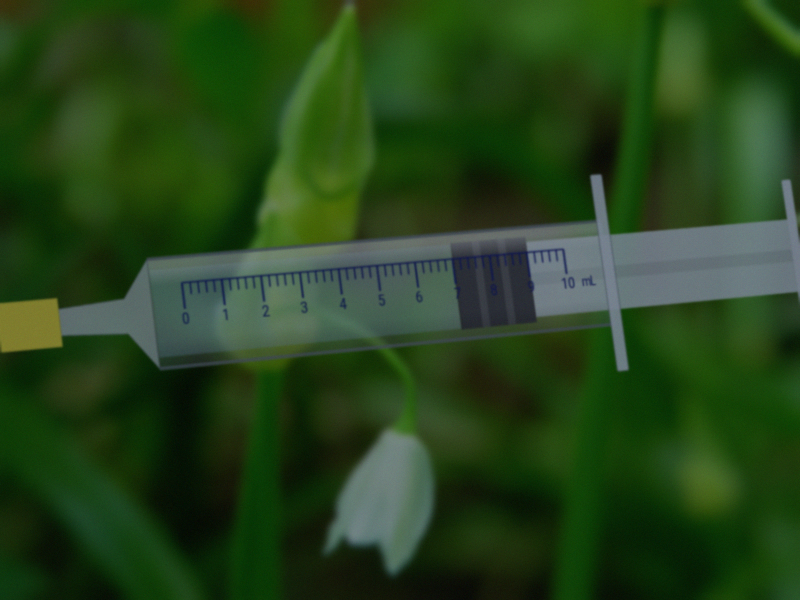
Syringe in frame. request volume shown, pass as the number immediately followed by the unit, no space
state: 7mL
